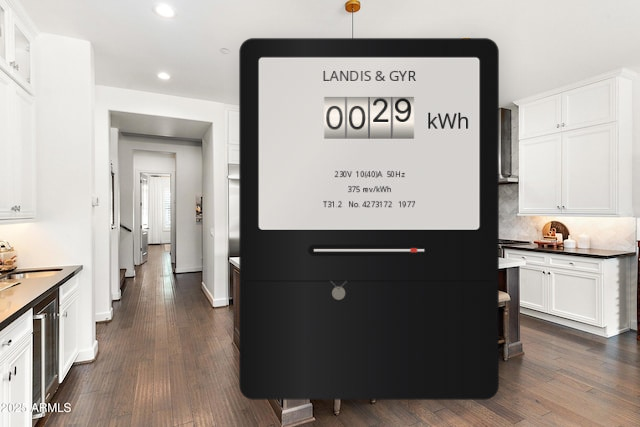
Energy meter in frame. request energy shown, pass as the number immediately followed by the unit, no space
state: 29kWh
